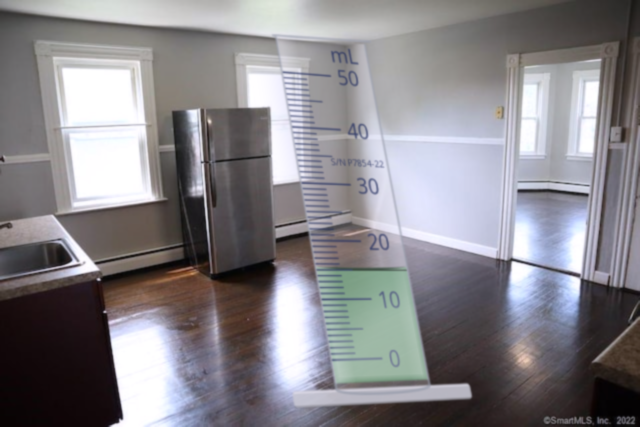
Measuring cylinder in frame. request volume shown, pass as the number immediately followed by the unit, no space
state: 15mL
